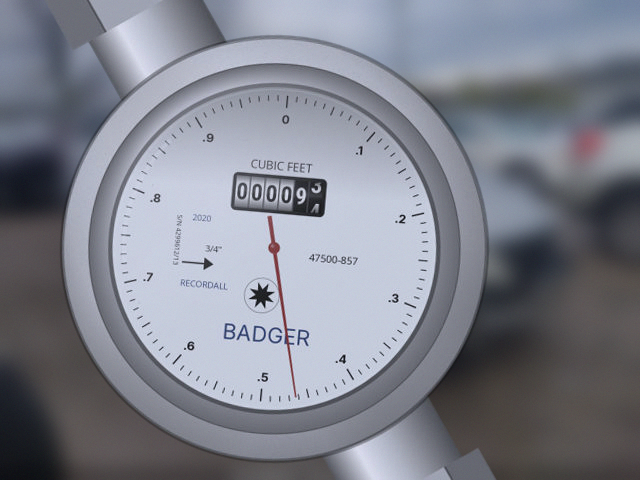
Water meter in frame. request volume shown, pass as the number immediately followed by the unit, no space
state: 93.46ft³
